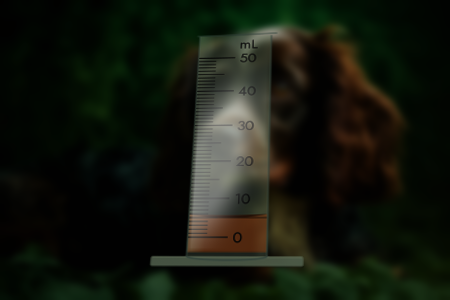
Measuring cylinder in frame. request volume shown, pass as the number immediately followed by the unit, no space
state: 5mL
